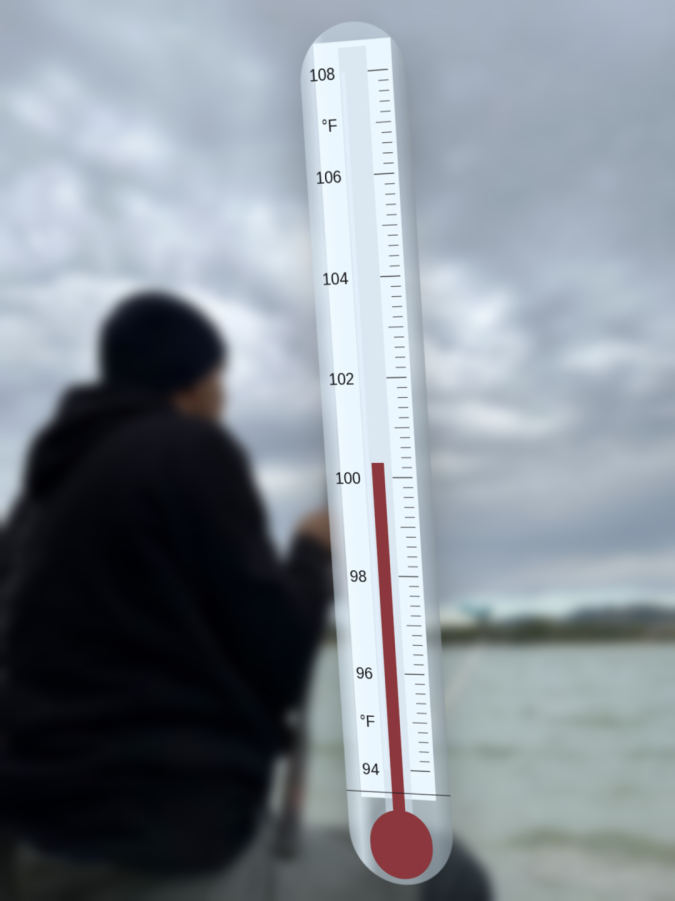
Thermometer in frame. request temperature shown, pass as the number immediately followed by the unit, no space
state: 100.3°F
